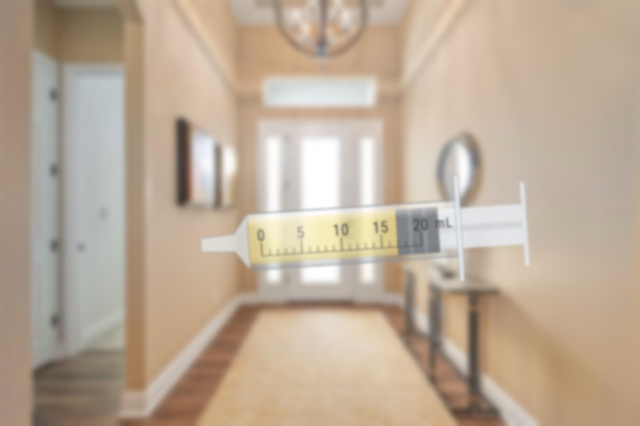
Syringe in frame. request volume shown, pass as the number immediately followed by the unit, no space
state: 17mL
